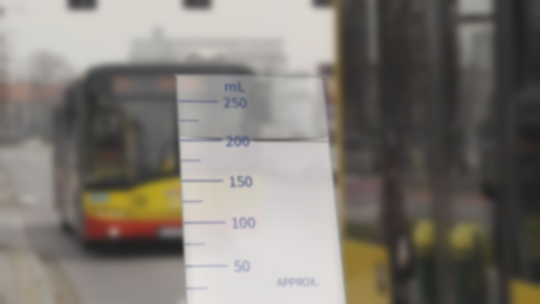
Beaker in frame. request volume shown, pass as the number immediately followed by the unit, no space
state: 200mL
